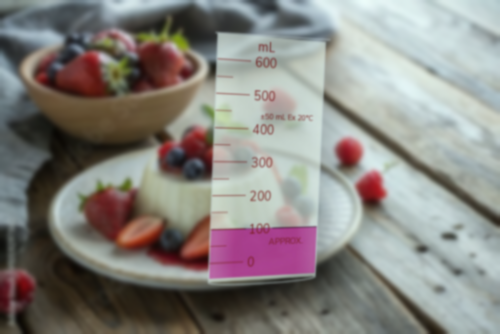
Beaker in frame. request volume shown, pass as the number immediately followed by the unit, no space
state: 100mL
